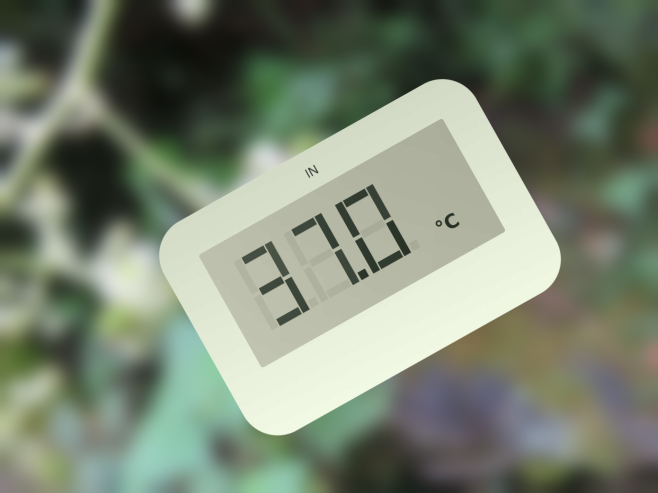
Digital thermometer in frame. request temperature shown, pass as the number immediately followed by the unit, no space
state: 37.0°C
